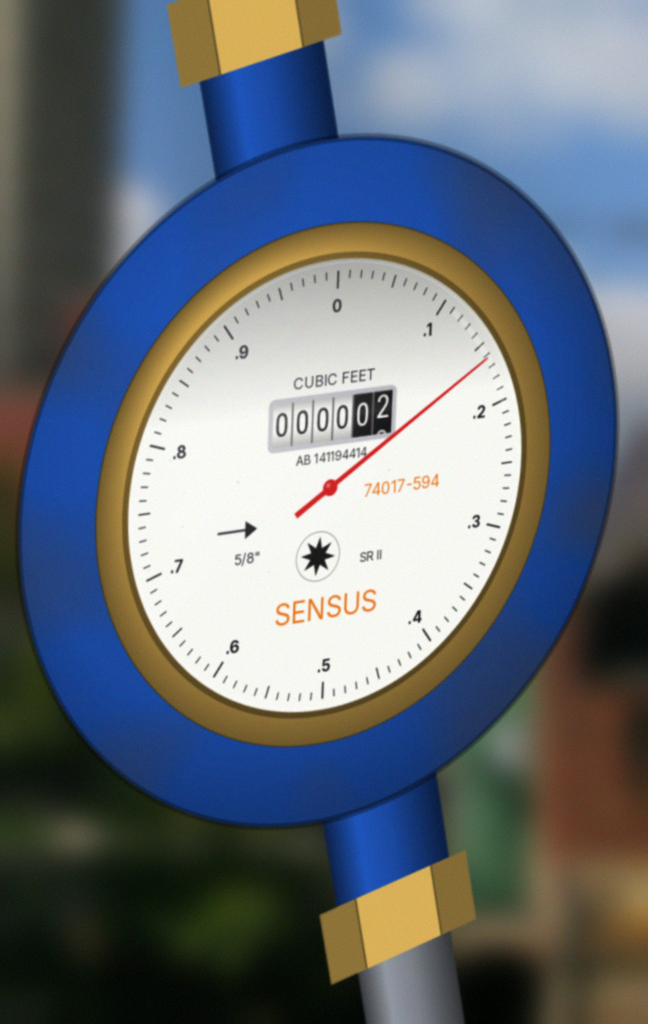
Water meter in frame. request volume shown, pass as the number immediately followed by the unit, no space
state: 2.16ft³
